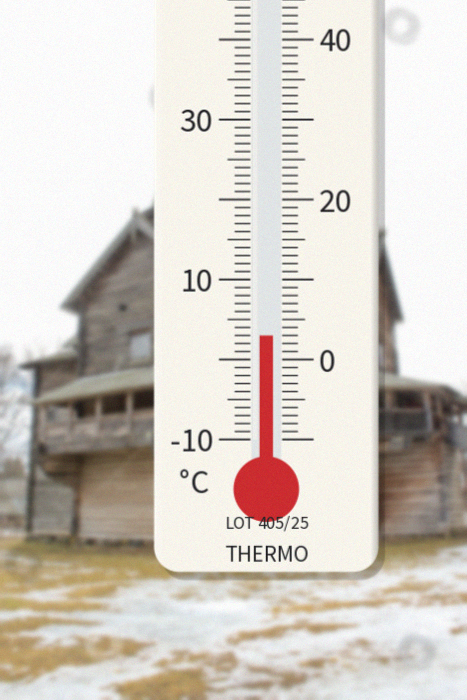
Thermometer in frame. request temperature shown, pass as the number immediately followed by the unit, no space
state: 3°C
